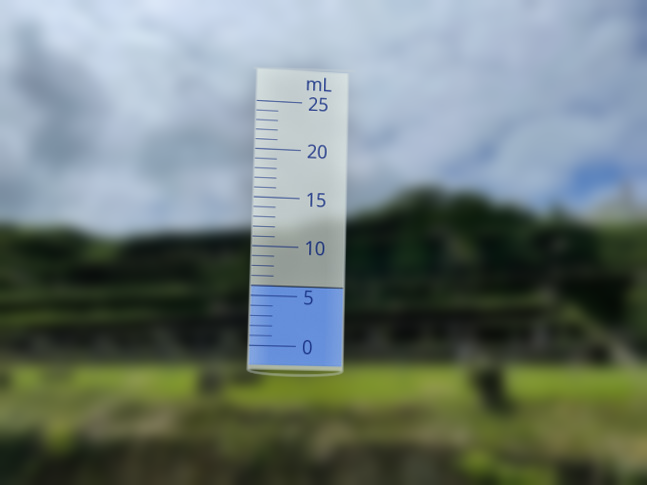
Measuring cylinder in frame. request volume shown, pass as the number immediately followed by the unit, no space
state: 6mL
